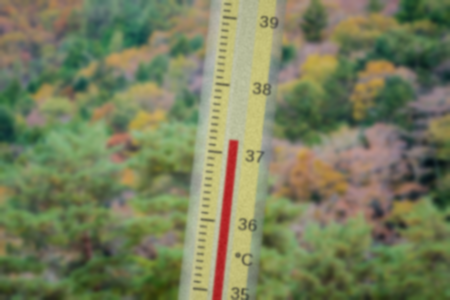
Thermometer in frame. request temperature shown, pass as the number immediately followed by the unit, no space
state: 37.2°C
